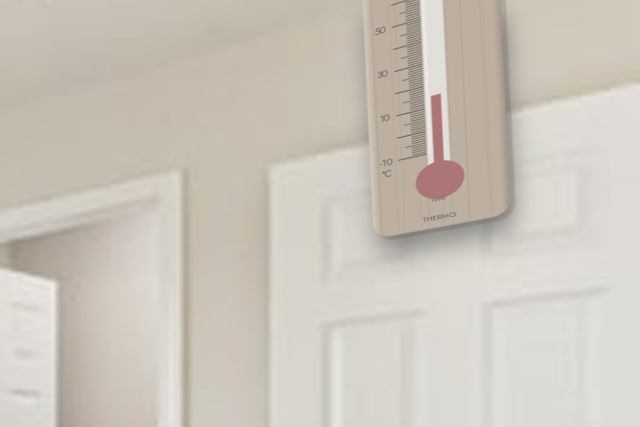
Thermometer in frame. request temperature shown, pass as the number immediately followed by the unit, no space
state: 15°C
